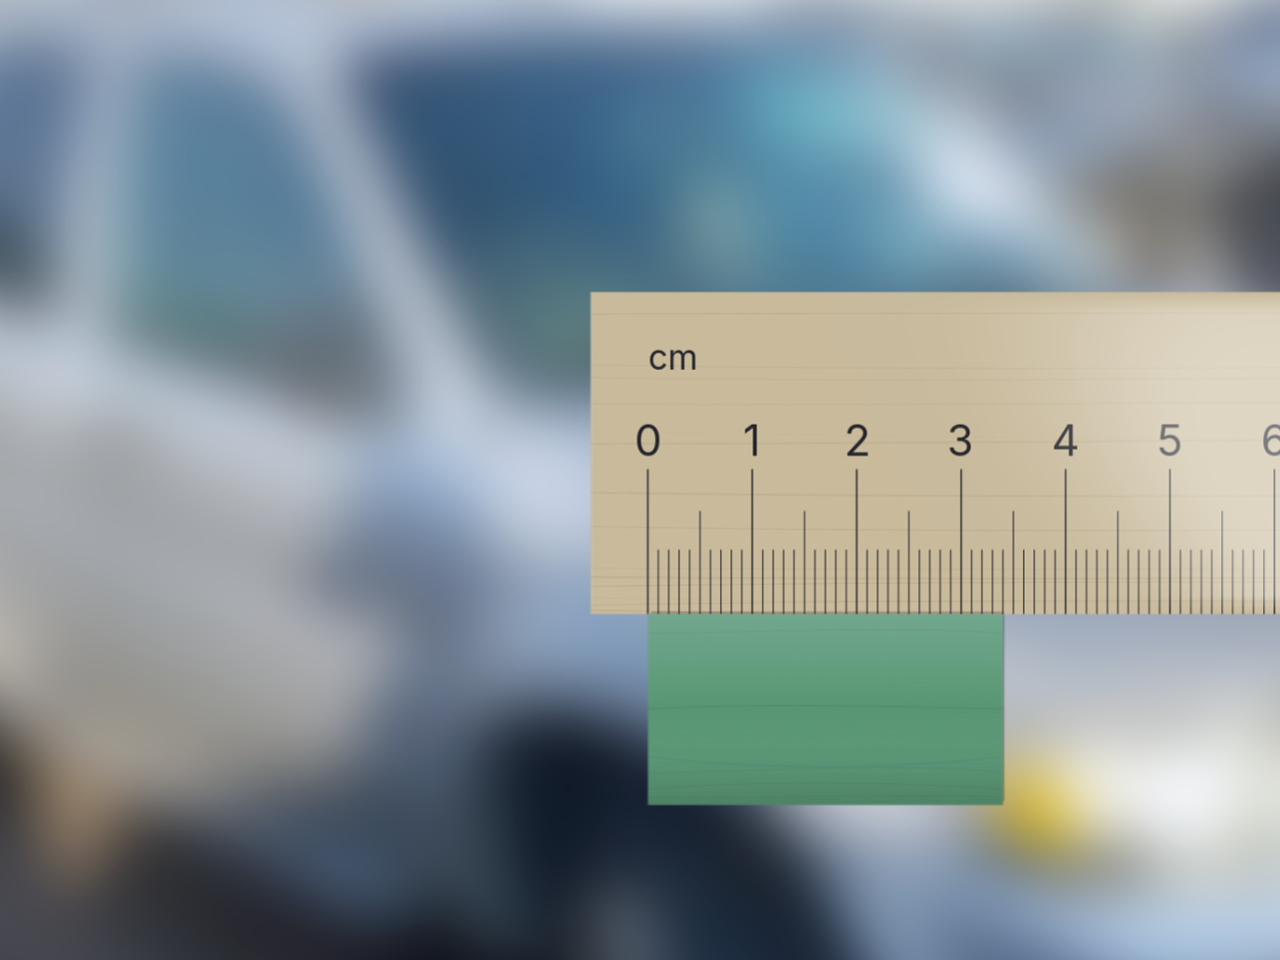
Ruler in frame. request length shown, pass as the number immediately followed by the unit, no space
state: 3.4cm
